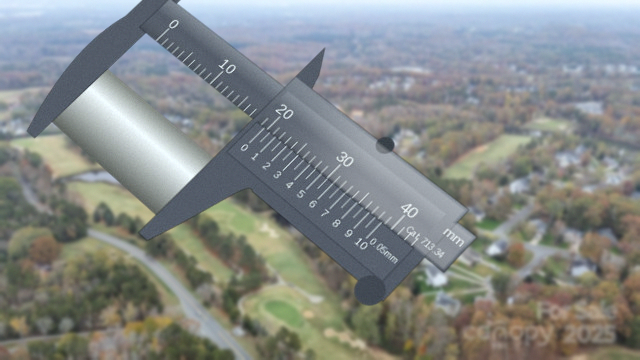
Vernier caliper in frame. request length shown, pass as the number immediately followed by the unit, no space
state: 19.6mm
